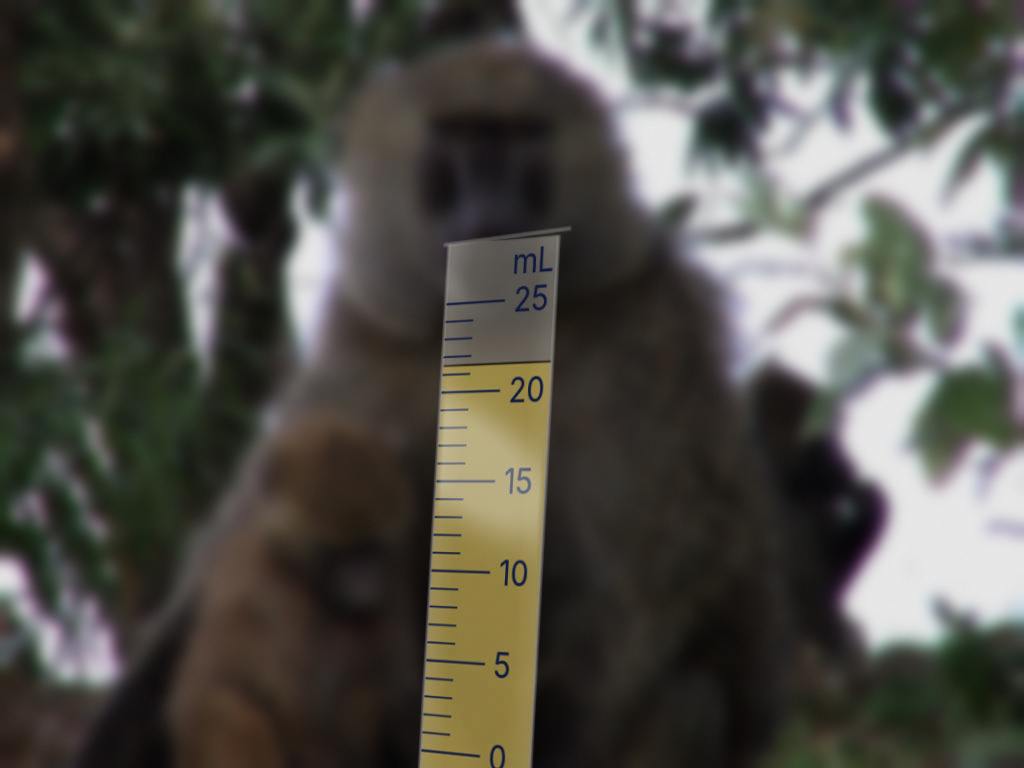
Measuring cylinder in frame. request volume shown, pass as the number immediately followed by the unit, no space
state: 21.5mL
